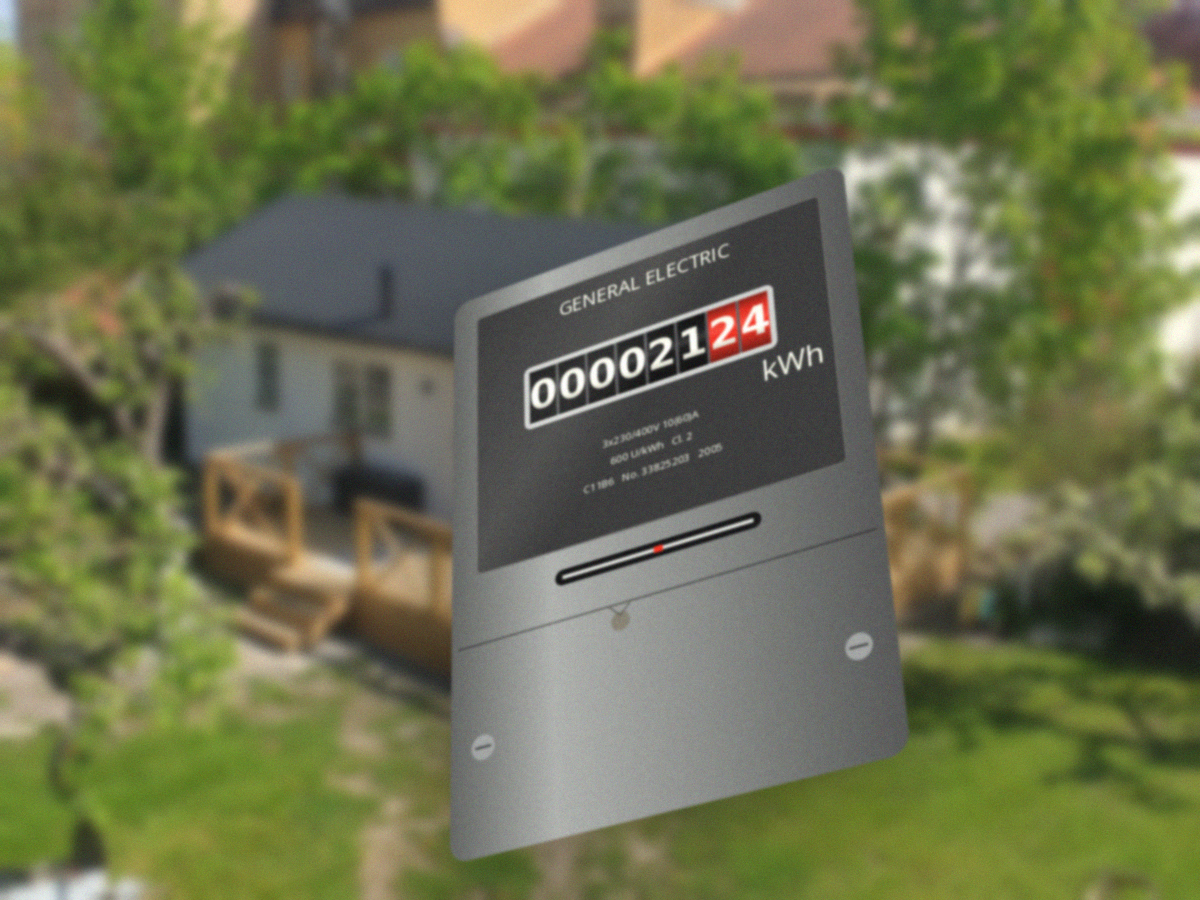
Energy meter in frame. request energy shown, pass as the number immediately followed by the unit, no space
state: 21.24kWh
